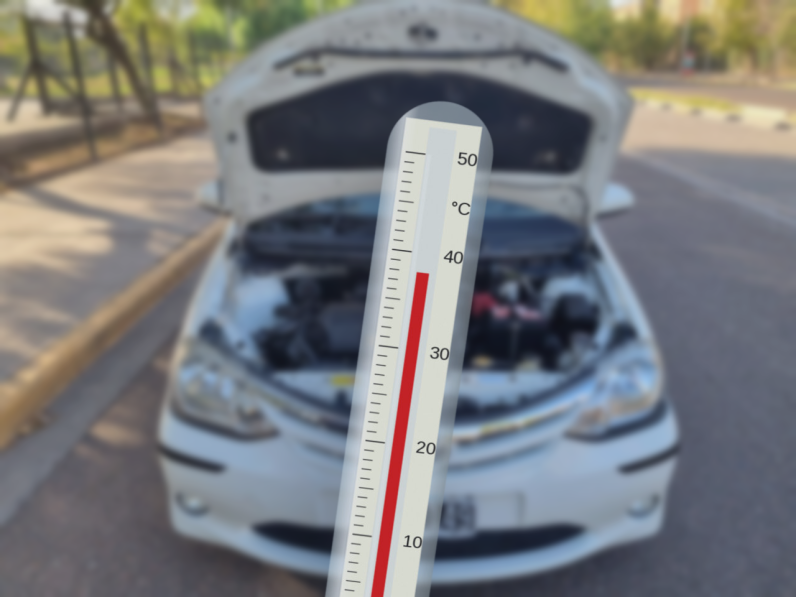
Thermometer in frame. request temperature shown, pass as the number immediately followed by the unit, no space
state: 38°C
